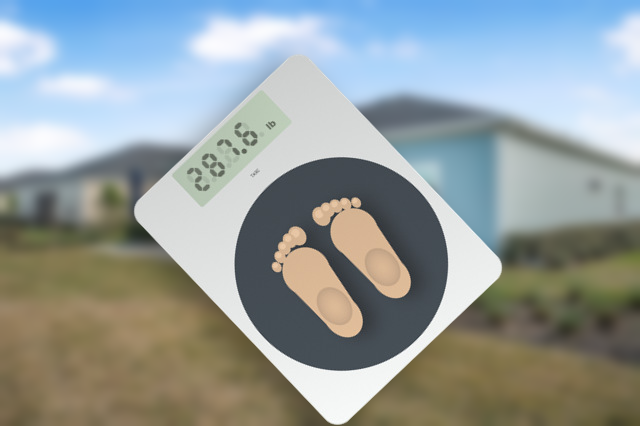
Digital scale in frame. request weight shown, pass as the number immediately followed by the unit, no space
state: 287.6lb
